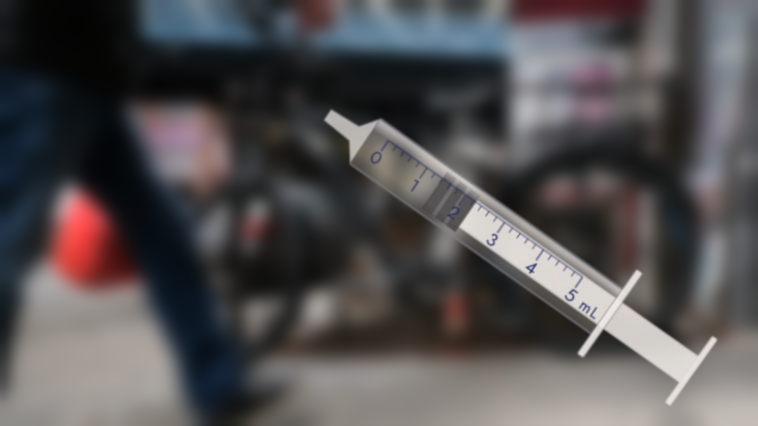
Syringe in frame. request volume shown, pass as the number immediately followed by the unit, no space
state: 1.4mL
